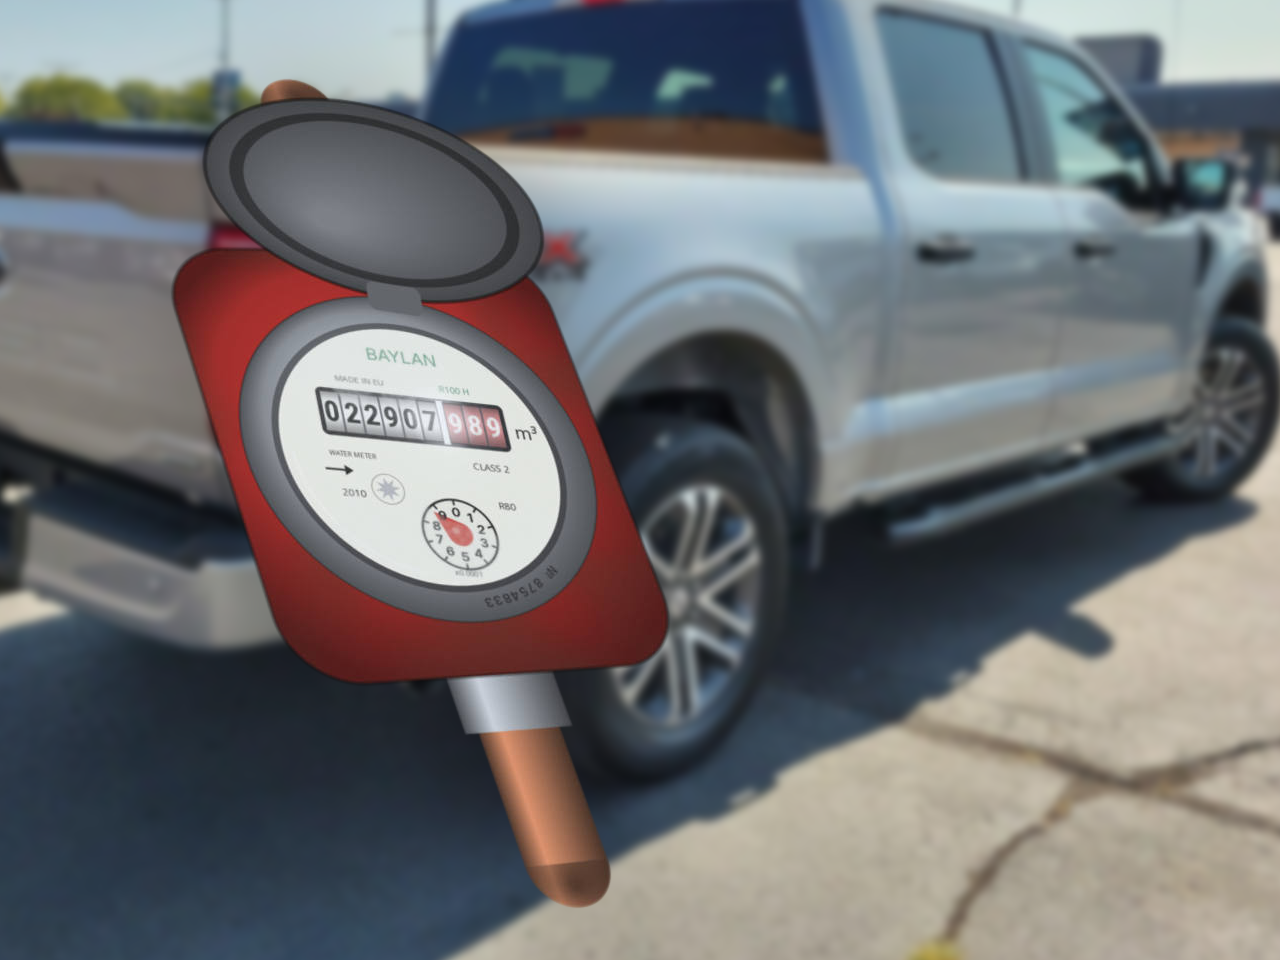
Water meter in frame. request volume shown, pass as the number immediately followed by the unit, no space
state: 22907.9898m³
